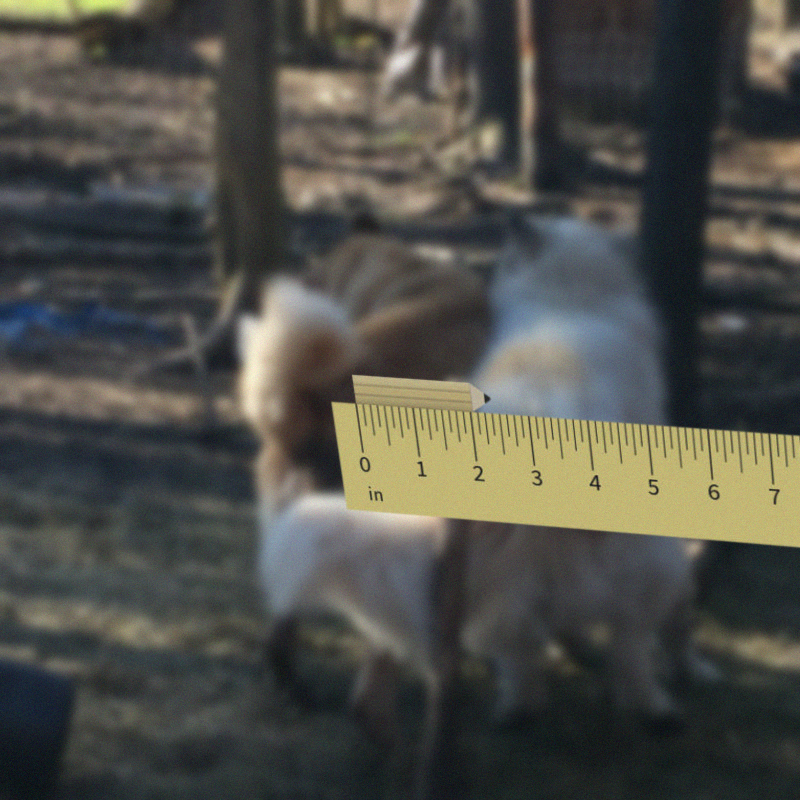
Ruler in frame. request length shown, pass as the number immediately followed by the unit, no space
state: 2.375in
